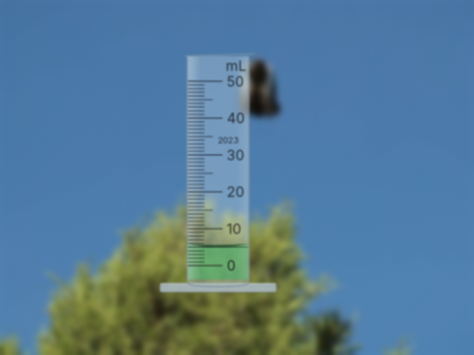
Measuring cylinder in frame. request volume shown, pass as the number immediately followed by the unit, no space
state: 5mL
